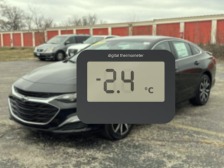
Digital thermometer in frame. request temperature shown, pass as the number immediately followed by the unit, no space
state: -2.4°C
